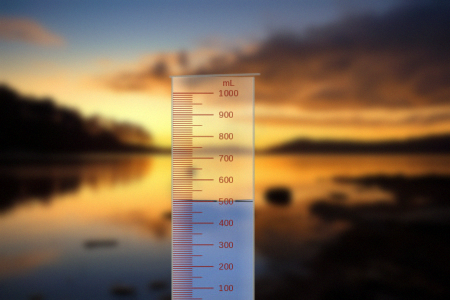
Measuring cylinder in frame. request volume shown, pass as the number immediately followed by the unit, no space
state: 500mL
